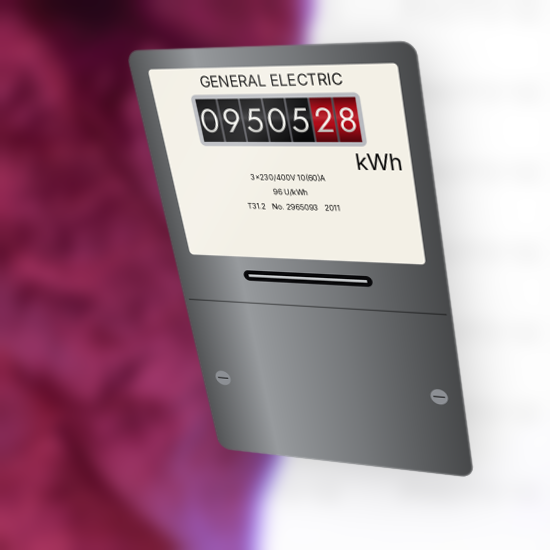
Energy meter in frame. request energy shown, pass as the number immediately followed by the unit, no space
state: 9505.28kWh
